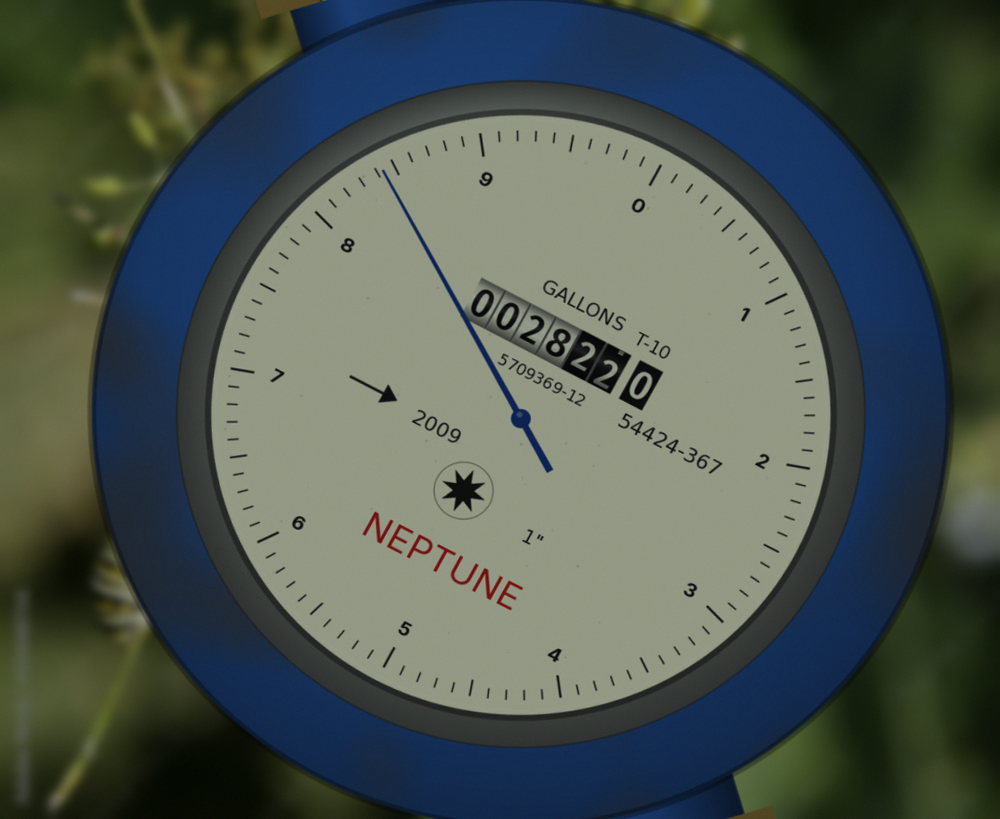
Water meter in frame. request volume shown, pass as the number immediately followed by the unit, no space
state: 28218.4gal
